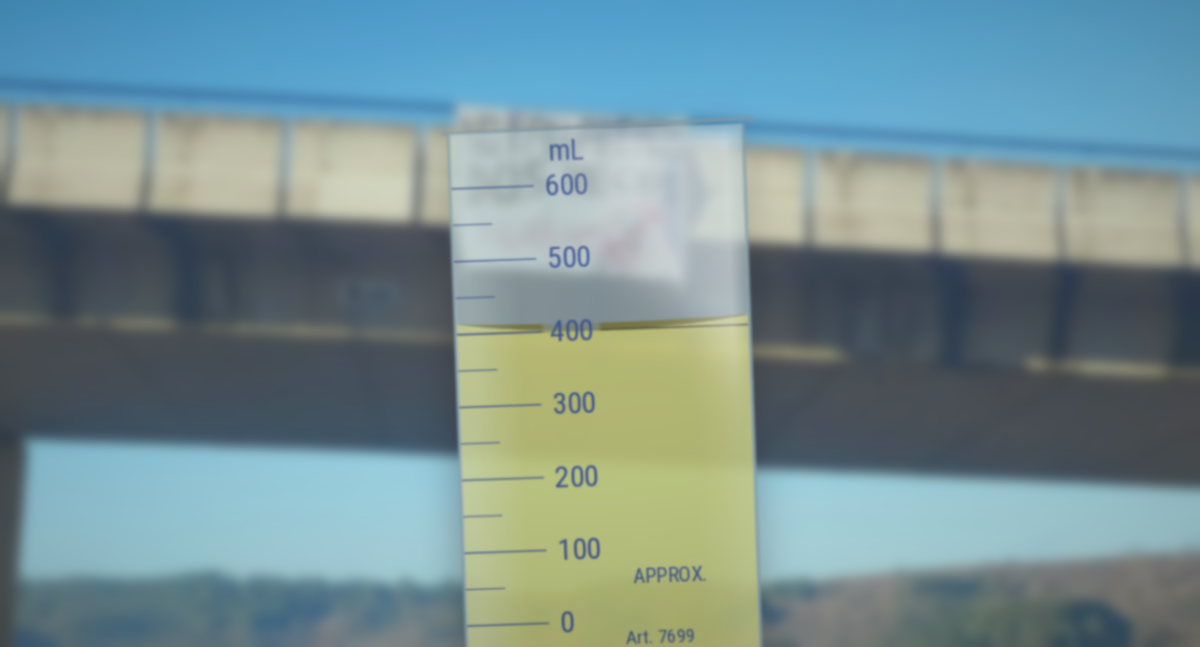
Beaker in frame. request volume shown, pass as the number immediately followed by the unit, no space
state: 400mL
